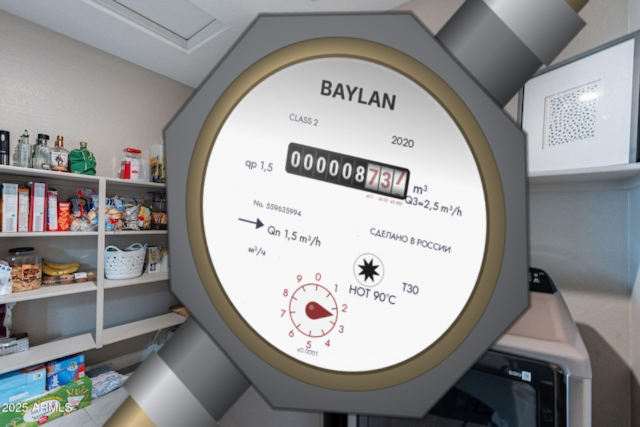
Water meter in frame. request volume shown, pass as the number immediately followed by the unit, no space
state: 8.7372m³
